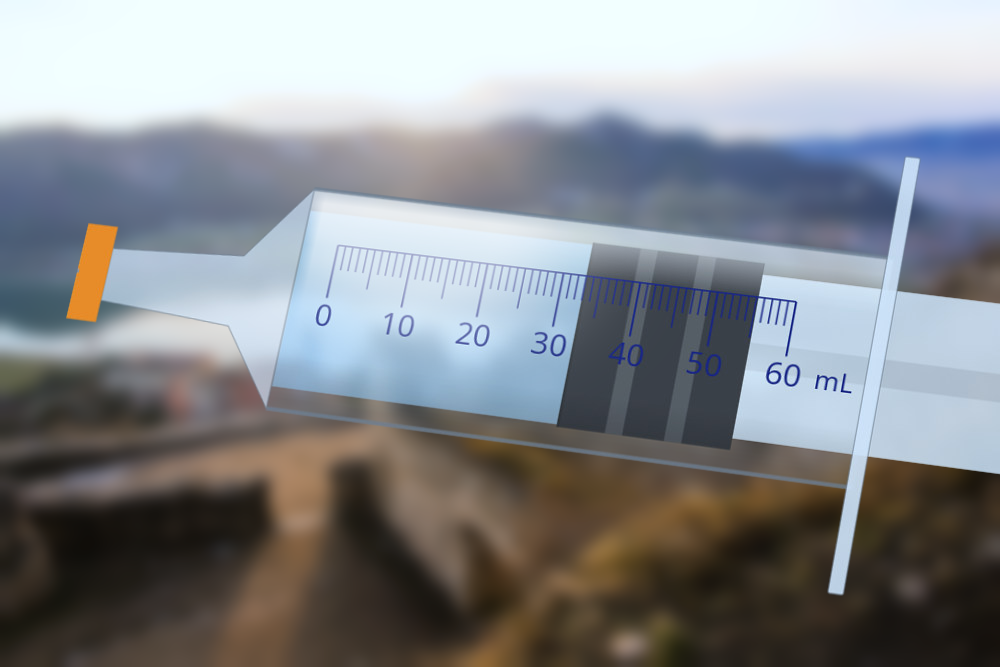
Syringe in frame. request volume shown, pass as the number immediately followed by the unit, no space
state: 33mL
